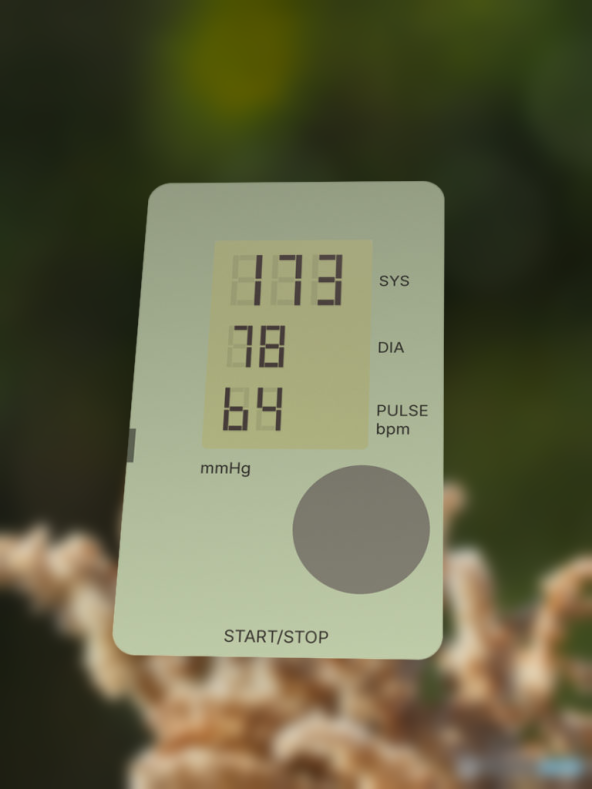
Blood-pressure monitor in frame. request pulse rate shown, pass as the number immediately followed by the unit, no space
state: 64bpm
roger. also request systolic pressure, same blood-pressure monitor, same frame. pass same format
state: 173mmHg
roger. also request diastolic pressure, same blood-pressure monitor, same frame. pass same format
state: 78mmHg
